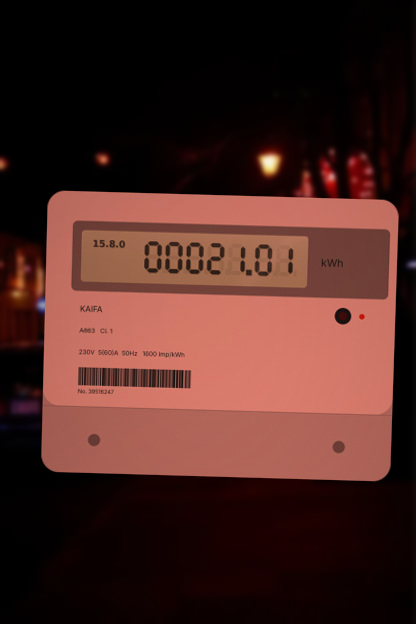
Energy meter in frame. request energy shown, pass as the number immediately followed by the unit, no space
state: 21.01kWh
